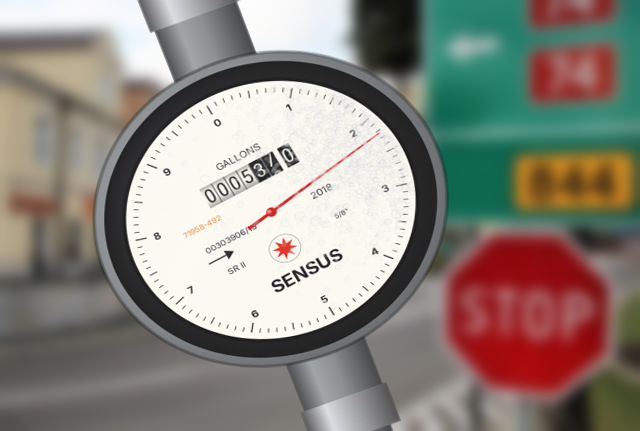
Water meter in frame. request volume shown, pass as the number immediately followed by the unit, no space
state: 5372.2gal
